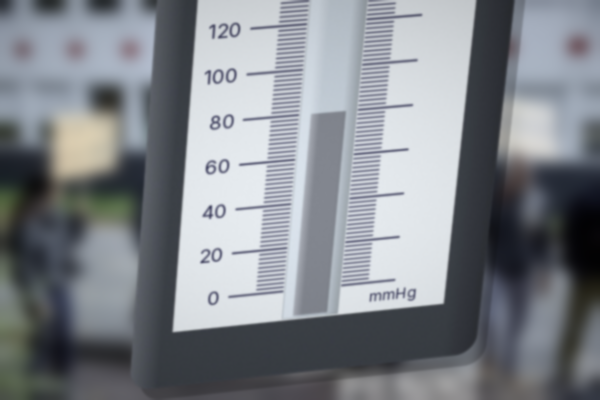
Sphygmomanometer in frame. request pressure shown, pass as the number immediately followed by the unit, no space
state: 80mmHg
